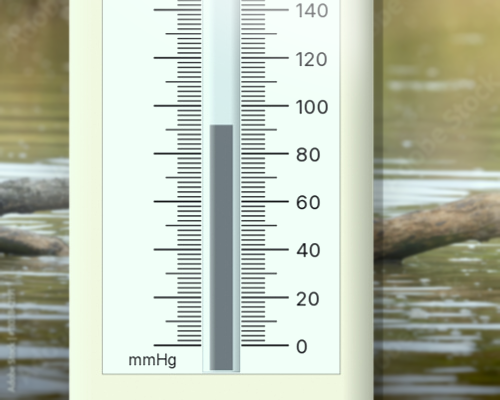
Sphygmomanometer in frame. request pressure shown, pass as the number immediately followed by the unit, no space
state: 92mmHg
